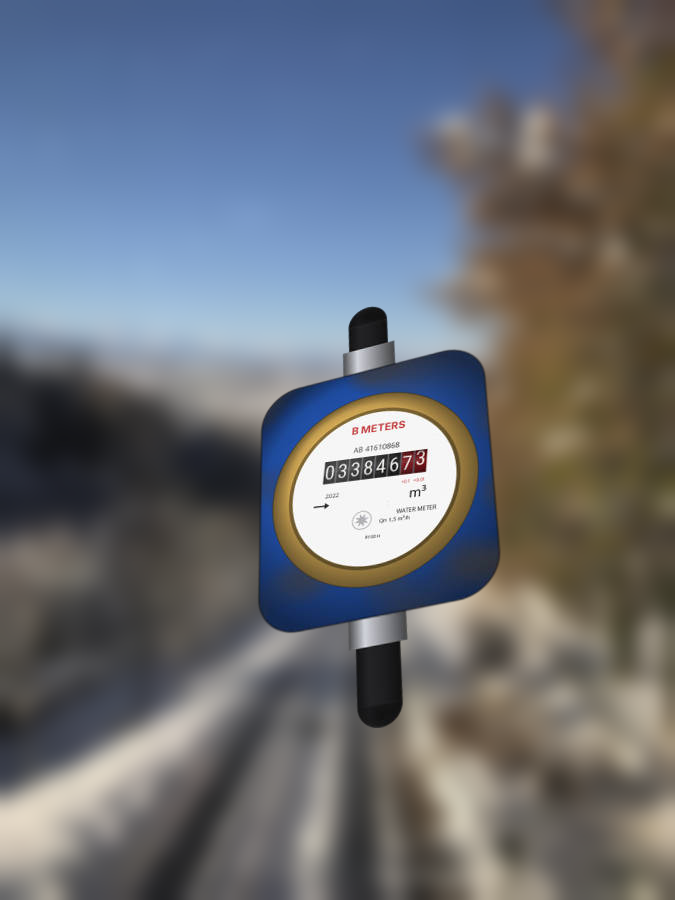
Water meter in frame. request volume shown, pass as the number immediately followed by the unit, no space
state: 33846.73m³
